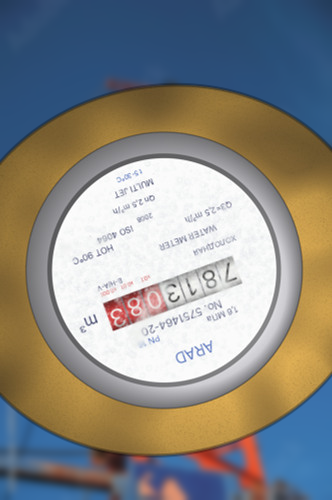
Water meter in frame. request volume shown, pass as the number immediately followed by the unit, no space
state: 7813.083m³
